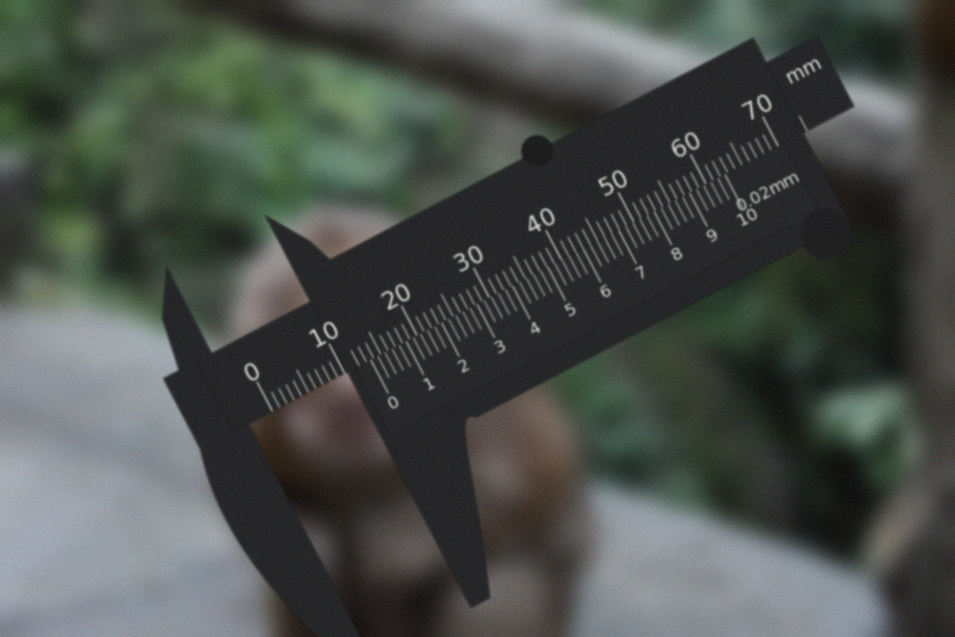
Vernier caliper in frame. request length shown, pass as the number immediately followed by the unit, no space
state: 13.6mm
